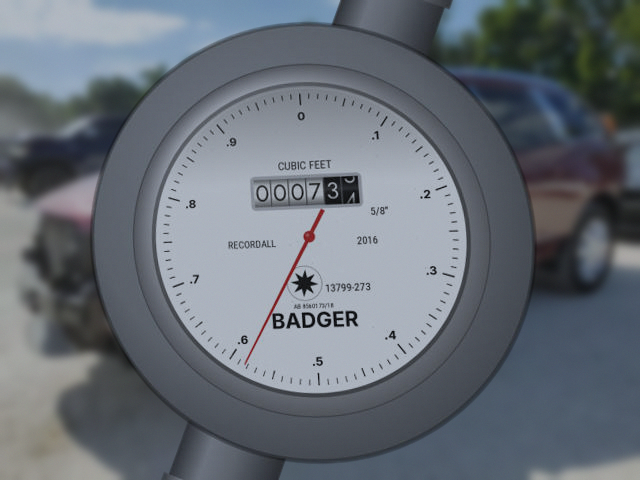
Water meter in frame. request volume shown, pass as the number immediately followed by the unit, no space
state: 733.58ft³
